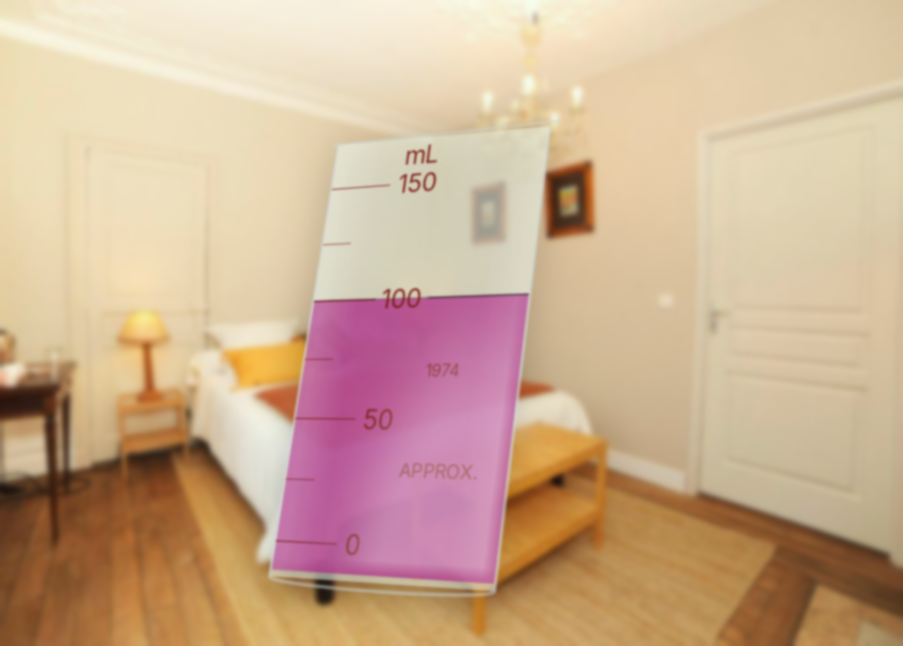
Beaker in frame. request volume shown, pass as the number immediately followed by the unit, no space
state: 100mL
